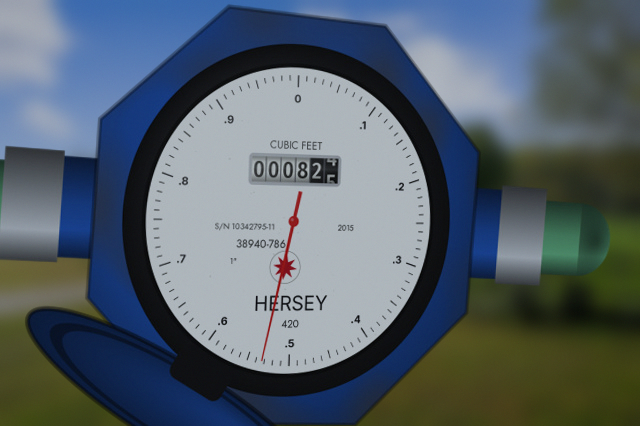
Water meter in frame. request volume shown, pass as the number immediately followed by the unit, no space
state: 824.53ft³
